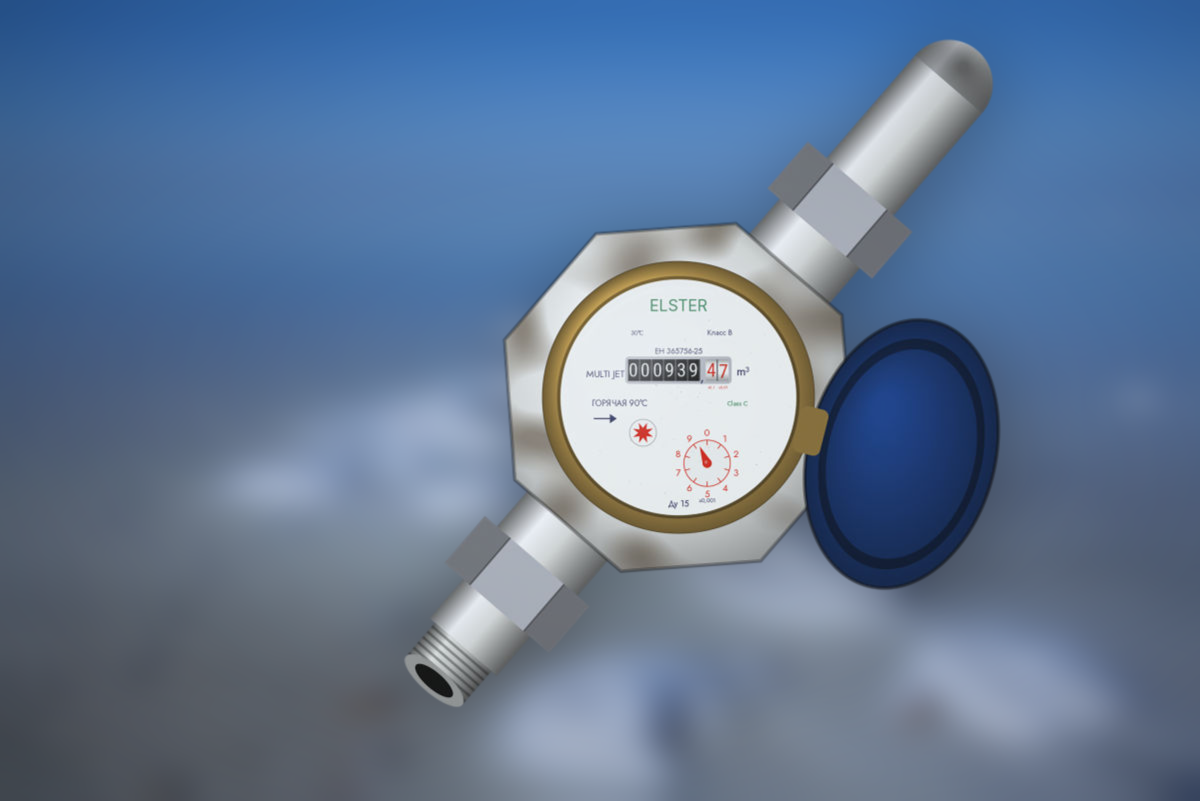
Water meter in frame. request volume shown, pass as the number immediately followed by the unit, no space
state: 939.469m³
